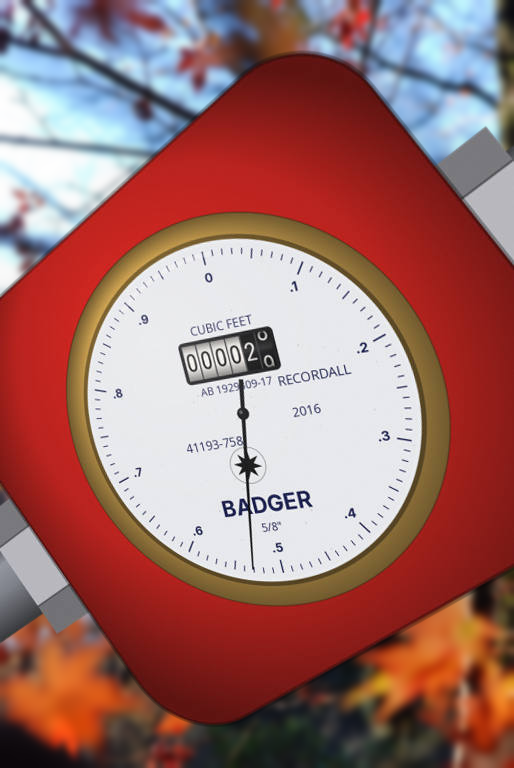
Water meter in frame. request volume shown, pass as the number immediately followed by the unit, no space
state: 28.53ft³
